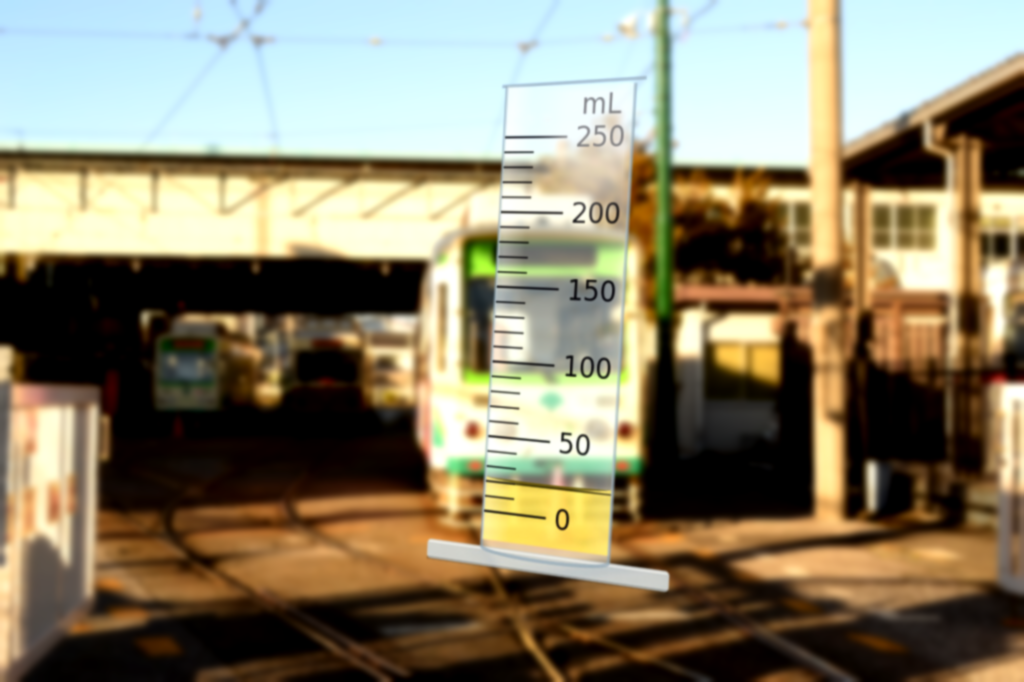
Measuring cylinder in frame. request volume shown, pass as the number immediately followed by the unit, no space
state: 20mL
